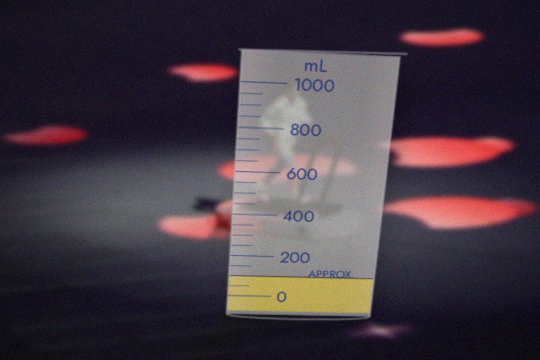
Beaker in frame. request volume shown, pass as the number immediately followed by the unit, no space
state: 100mL
